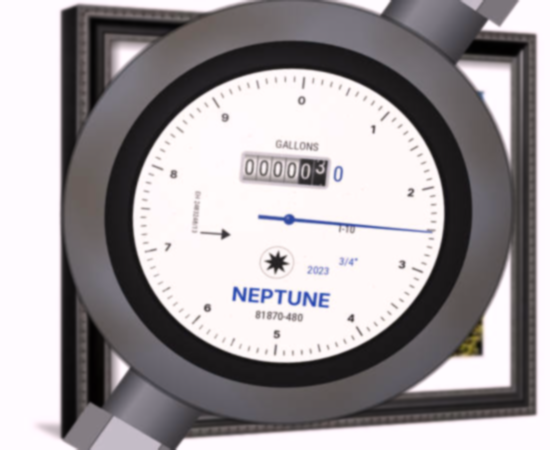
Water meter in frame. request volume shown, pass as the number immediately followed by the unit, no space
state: 32.5gal
